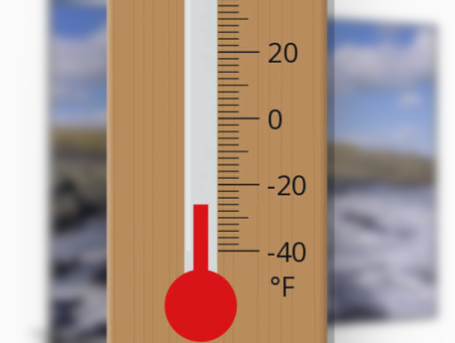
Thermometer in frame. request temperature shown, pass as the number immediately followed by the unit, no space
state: -26°F
